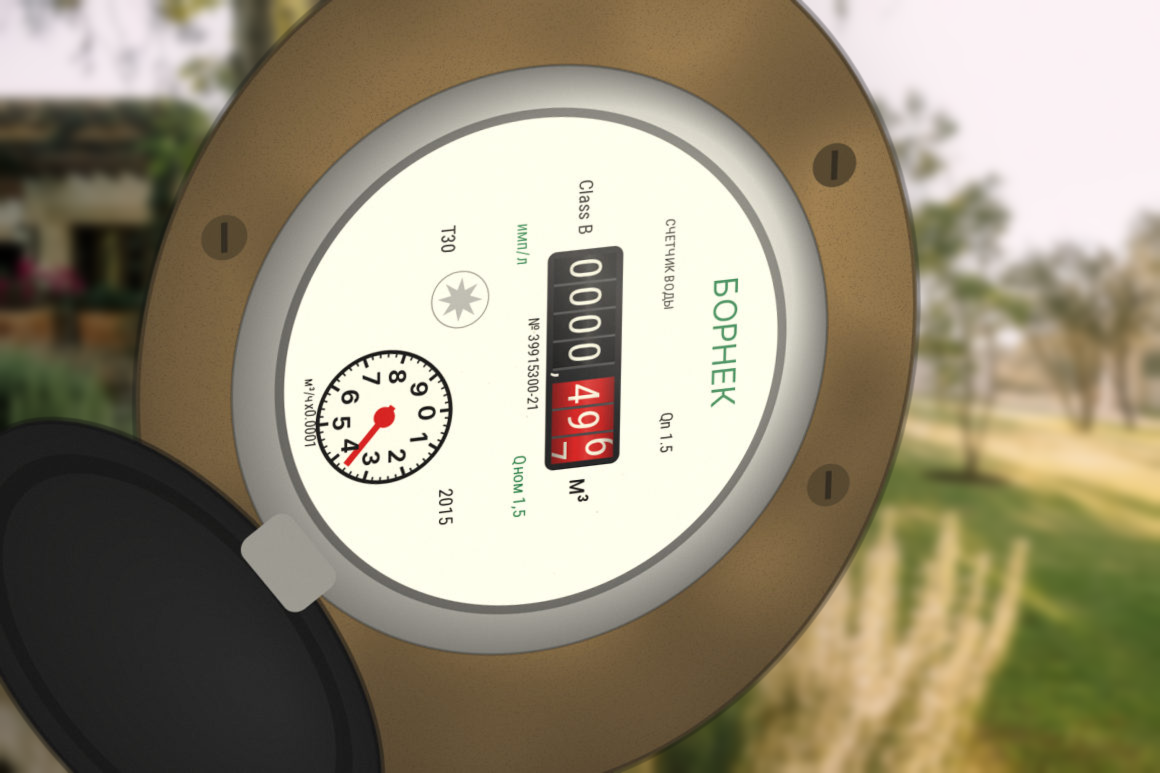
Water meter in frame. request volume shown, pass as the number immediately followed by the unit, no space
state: 0.4963m³
